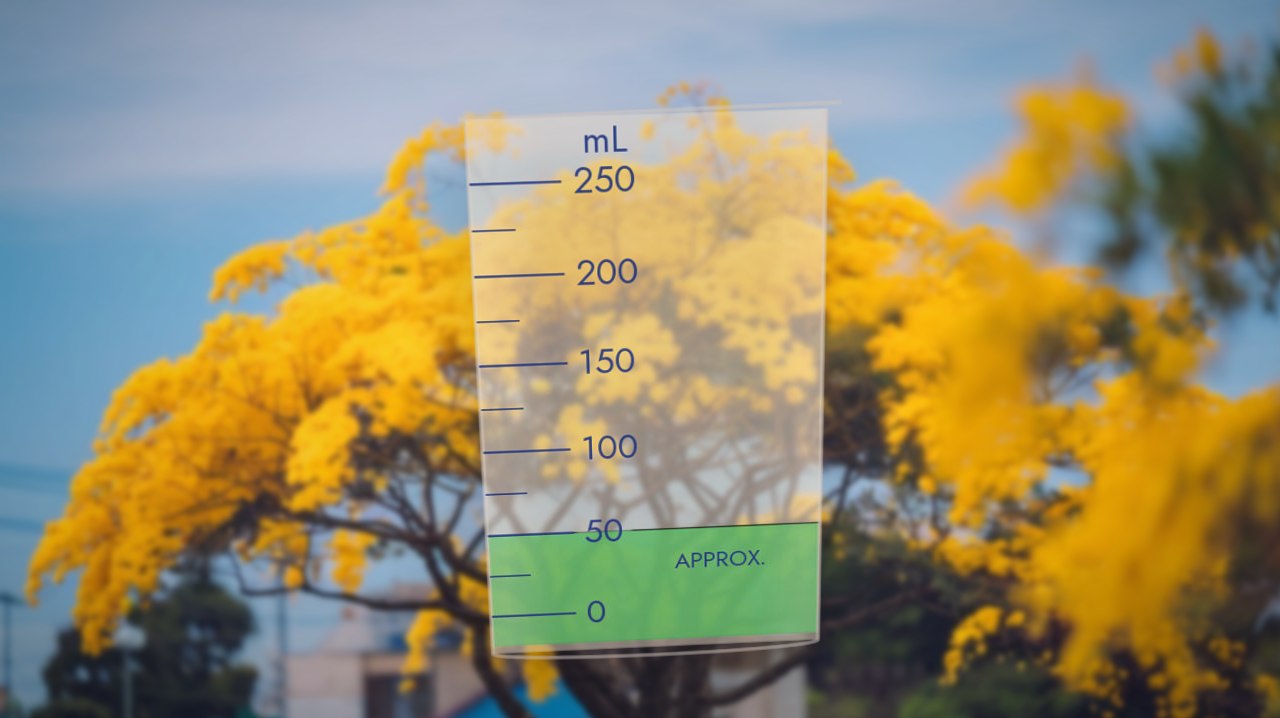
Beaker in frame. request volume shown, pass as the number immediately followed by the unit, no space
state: 50mL
